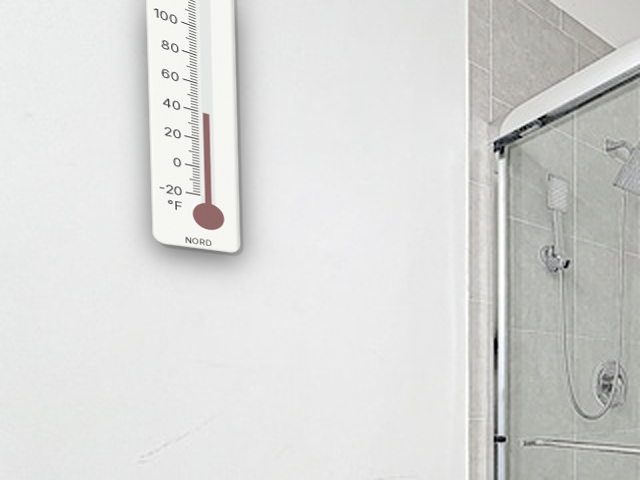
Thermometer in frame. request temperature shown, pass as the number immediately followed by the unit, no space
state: 40°F
